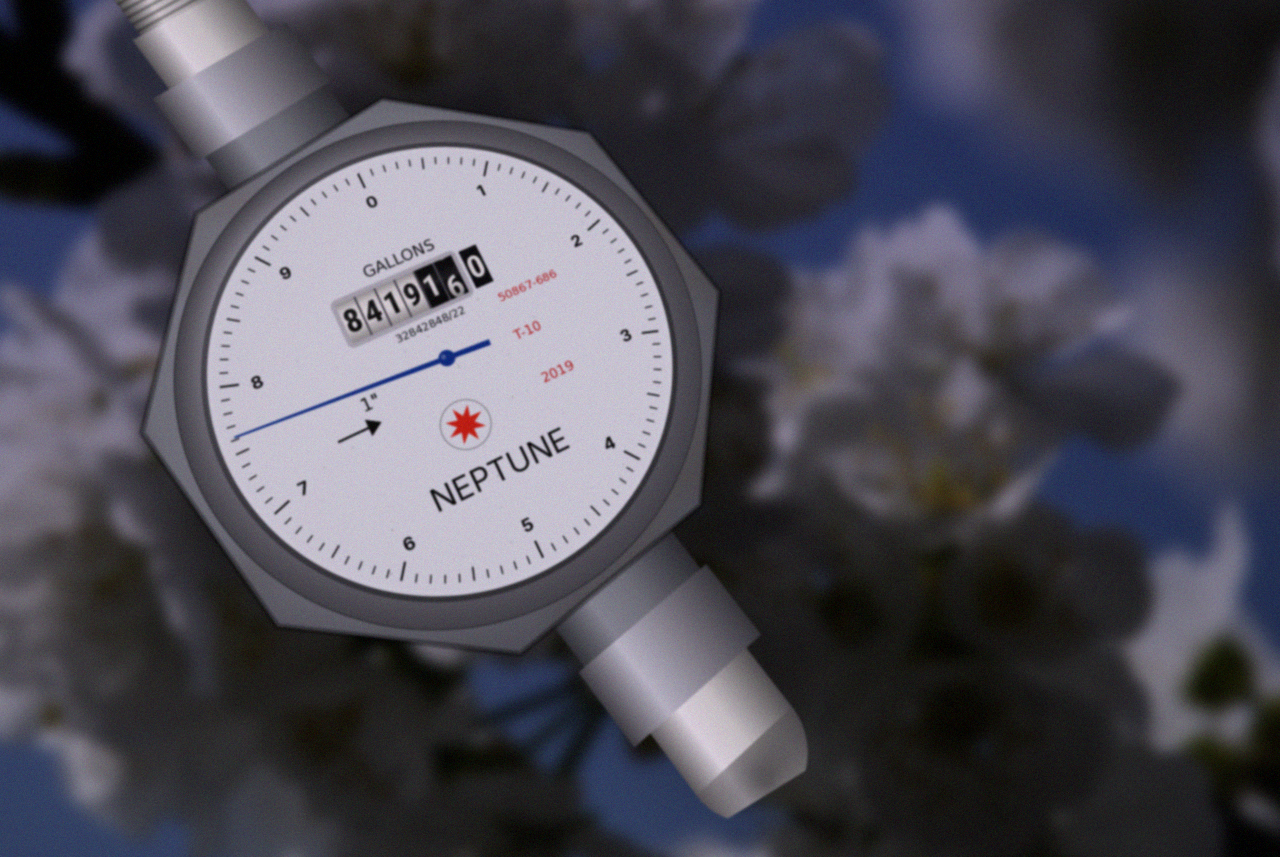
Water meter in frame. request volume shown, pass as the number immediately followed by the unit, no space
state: 8419157.6gal
